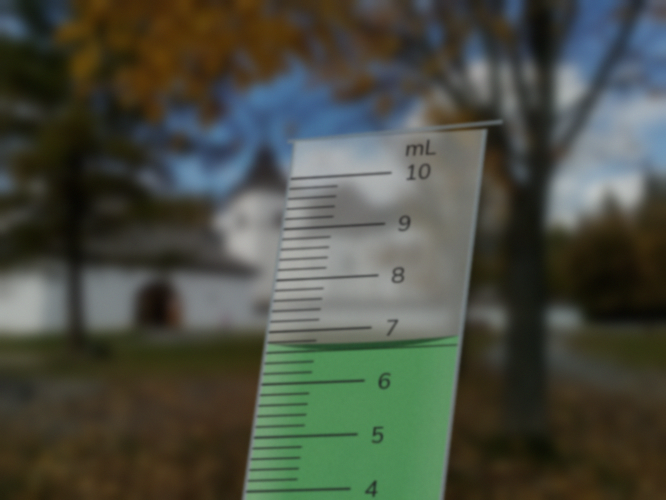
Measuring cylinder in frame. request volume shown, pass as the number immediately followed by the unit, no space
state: 6.6mL
